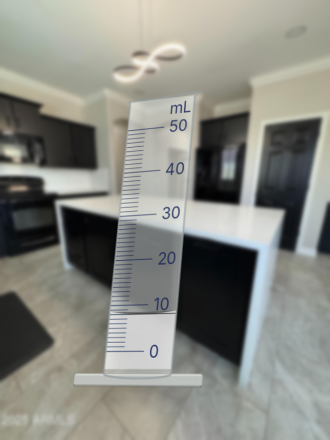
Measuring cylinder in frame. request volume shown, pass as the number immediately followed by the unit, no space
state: 8mL
